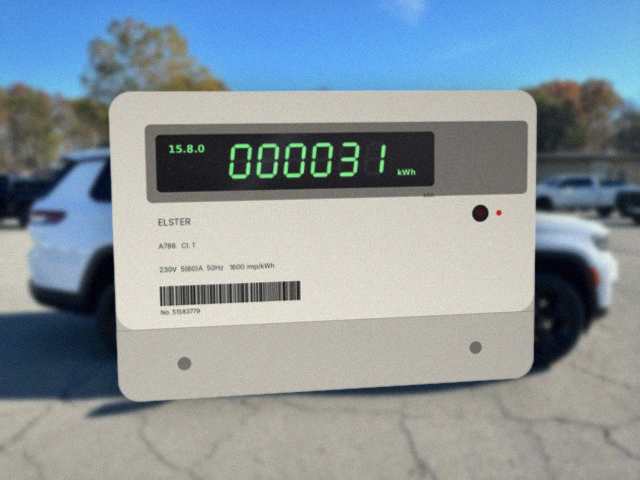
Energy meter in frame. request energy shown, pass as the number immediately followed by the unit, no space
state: 31kWh
